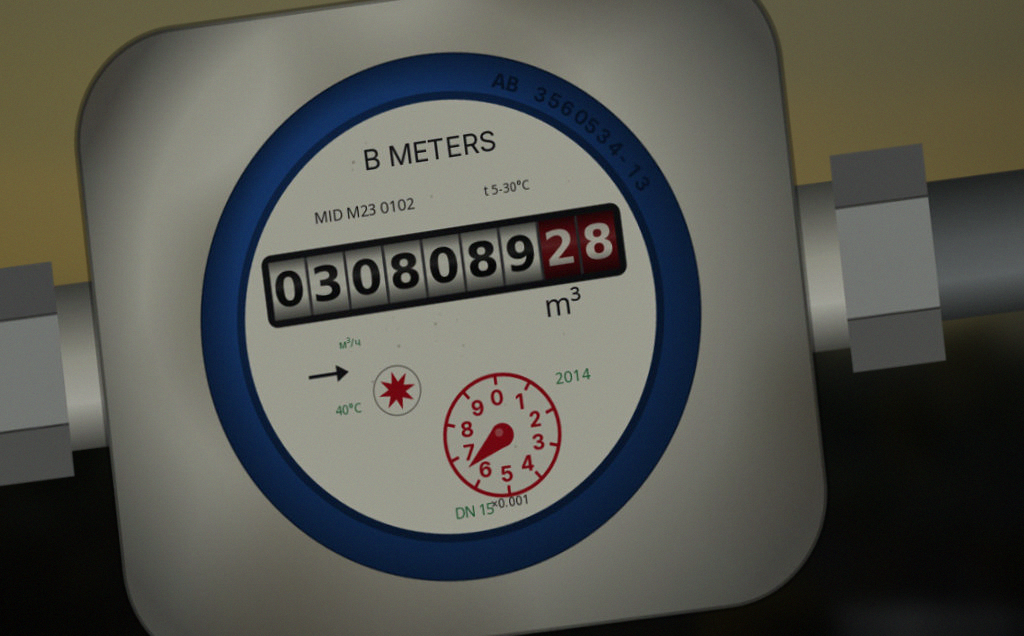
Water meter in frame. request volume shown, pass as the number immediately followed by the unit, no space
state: 308089.286m³
